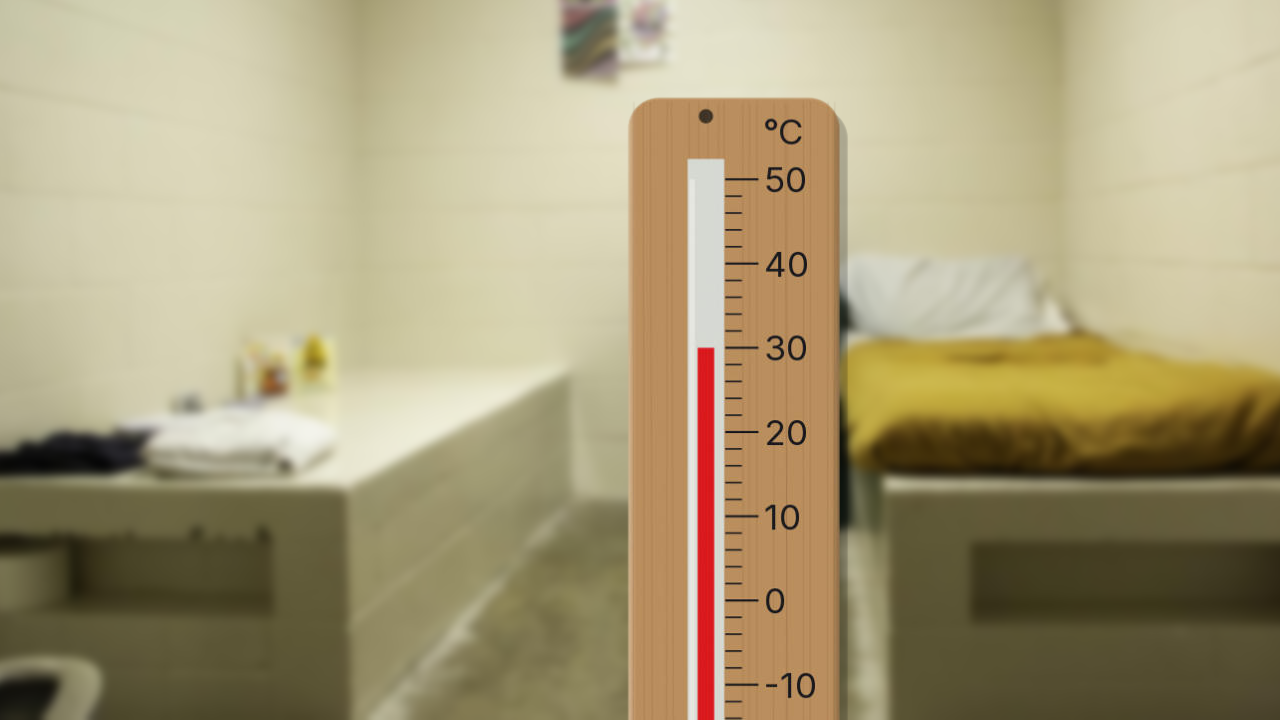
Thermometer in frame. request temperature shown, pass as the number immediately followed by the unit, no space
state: 30°C
